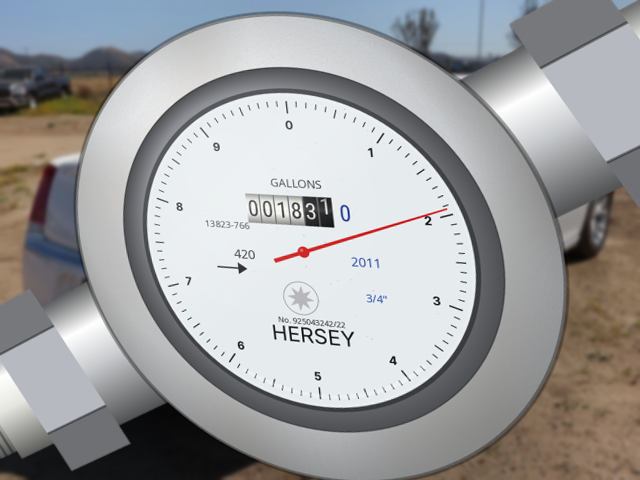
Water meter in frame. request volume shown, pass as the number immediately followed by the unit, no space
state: 18311.9gal
